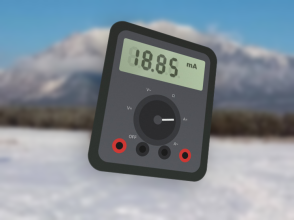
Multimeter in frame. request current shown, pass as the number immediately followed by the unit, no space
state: 18.85mA
